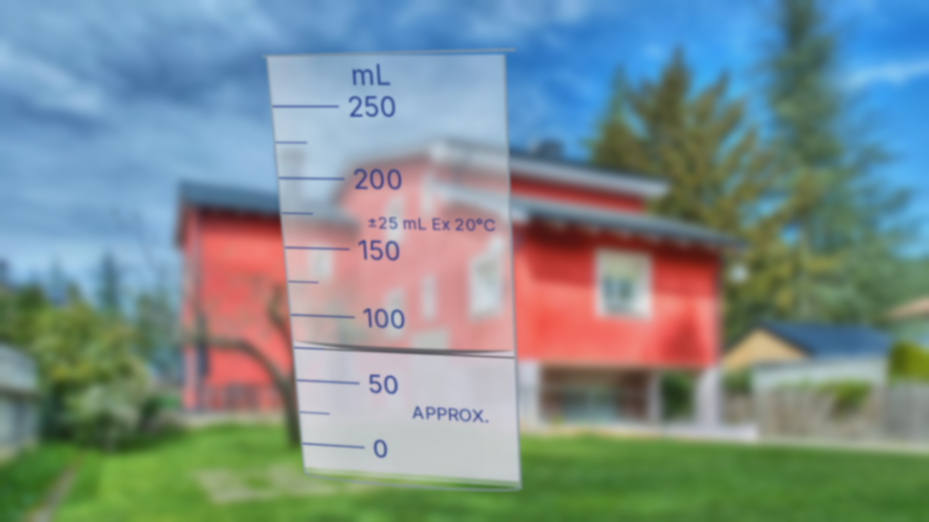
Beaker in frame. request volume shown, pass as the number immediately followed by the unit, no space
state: 75mL
